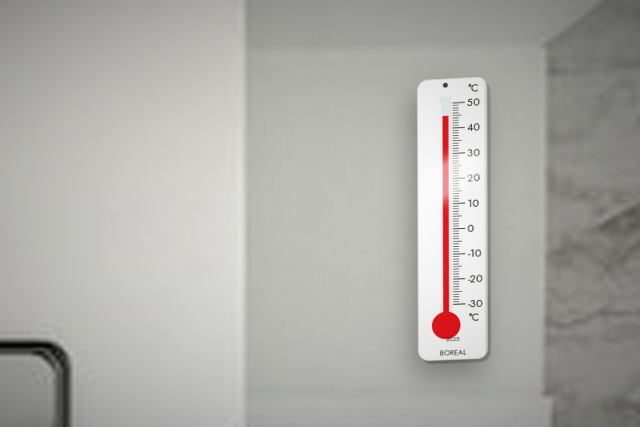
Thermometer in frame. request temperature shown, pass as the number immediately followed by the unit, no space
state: 45°C
